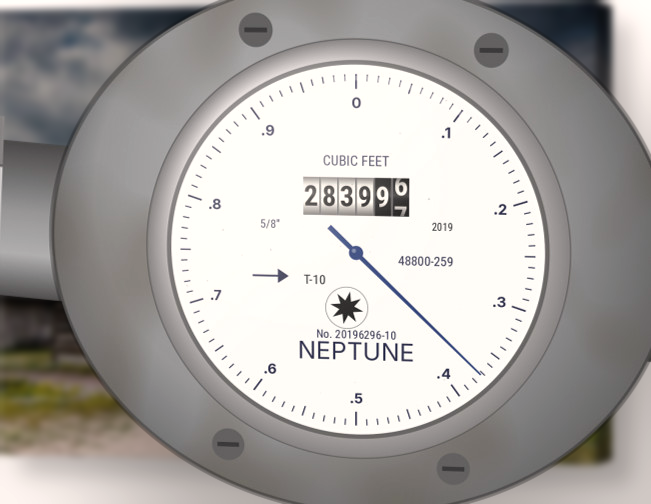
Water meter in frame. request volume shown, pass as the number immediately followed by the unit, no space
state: 283996.37ft³
